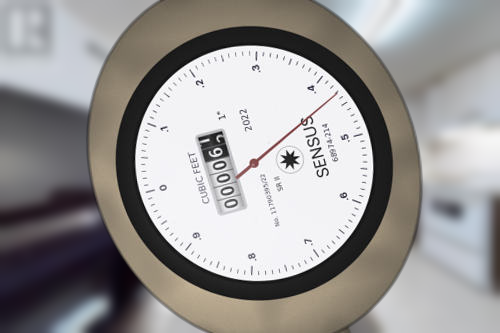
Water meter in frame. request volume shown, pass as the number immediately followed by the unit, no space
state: 61.43ft³
